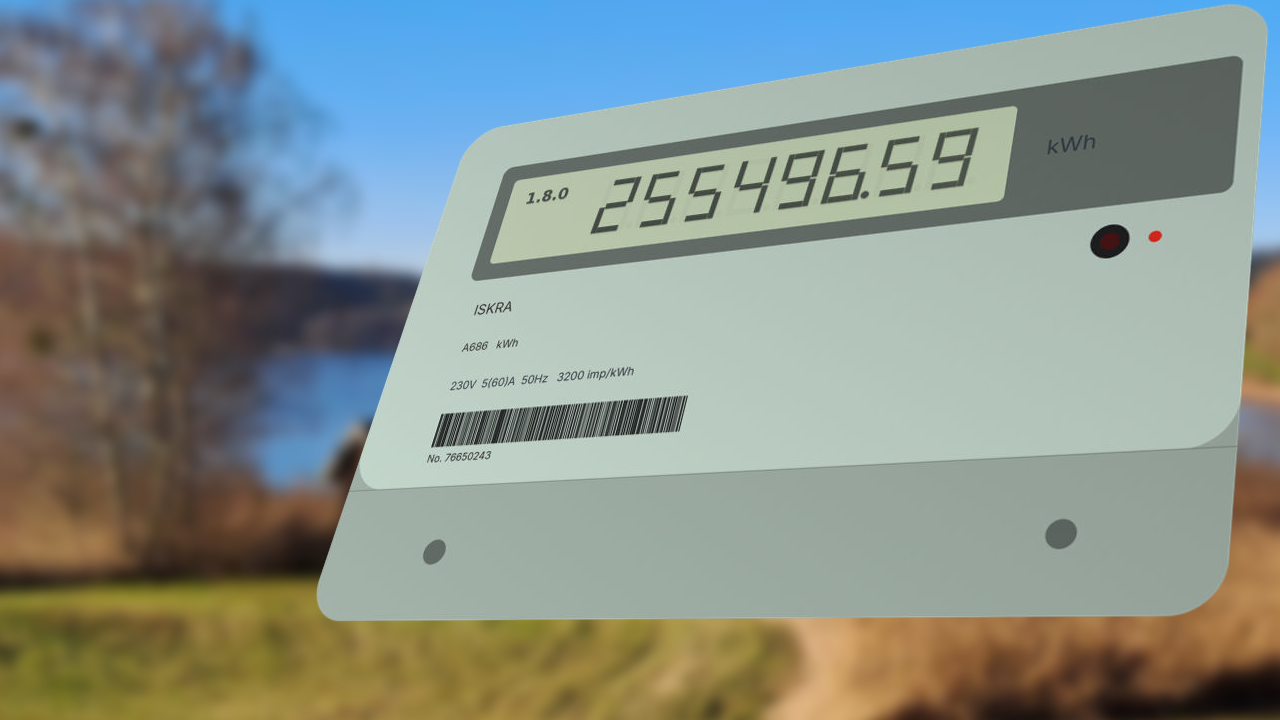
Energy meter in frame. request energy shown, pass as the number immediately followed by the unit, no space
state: 255496.59kWh
